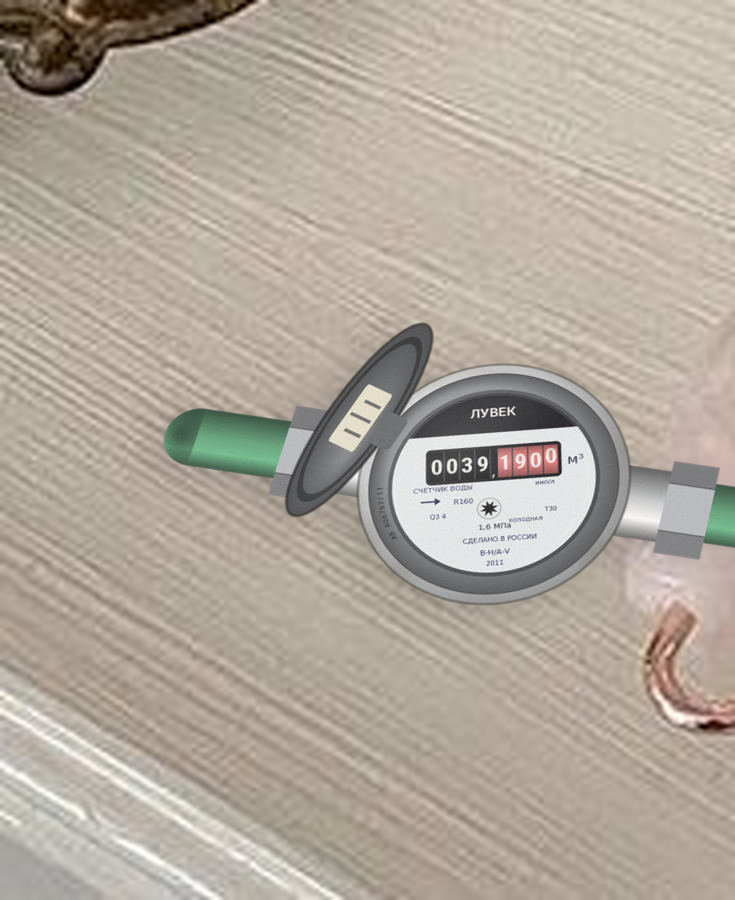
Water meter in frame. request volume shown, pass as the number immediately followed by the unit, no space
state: 39.1900m³
